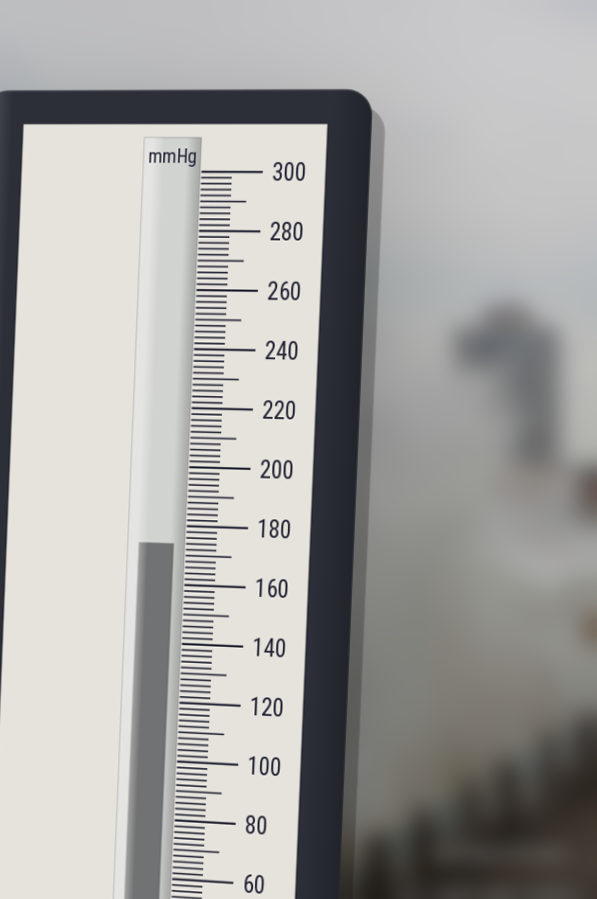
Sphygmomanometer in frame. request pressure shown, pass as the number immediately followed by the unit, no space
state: 174mmHg
